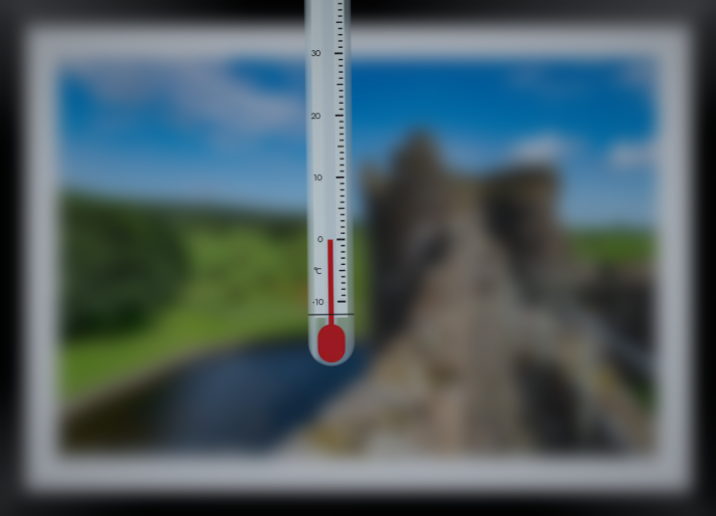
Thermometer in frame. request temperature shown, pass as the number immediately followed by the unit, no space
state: 0°C
